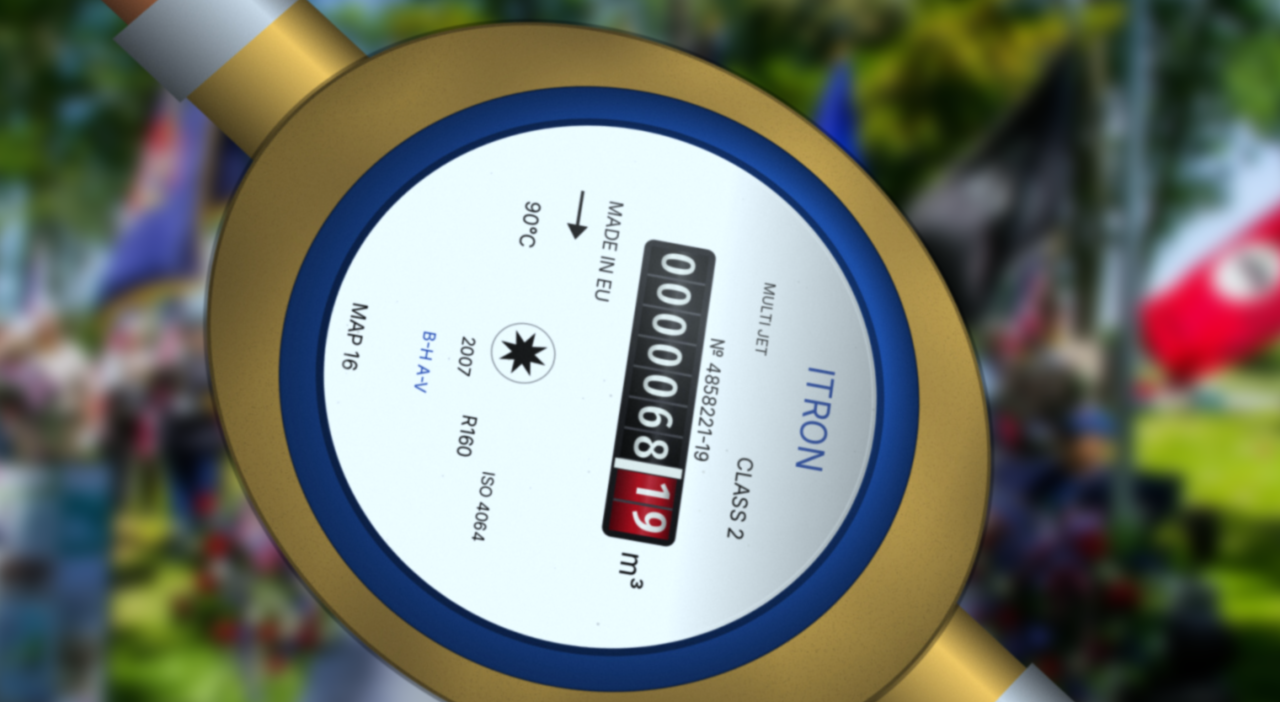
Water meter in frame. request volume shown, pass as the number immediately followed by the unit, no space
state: 68.19m³
